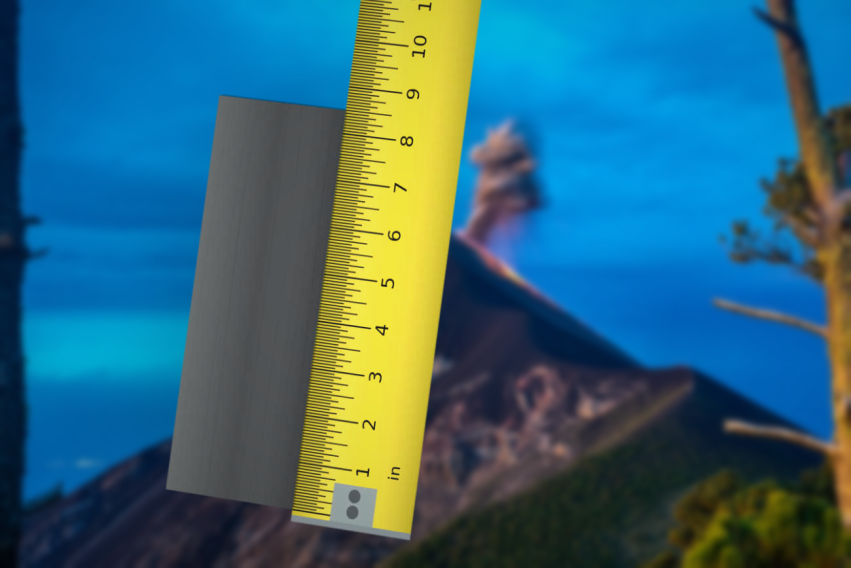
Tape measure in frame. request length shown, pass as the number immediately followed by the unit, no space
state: 8.5in
